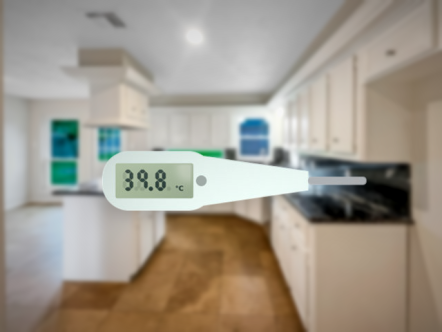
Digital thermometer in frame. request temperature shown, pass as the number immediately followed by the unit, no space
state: 39.8°C
